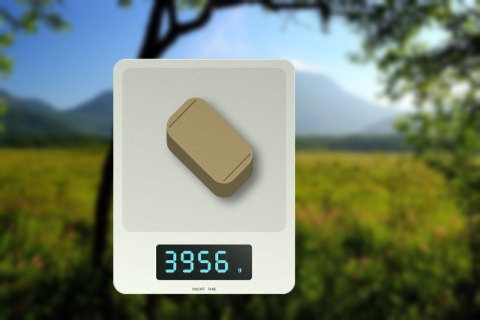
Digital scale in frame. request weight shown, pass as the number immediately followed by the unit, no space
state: 3956g
